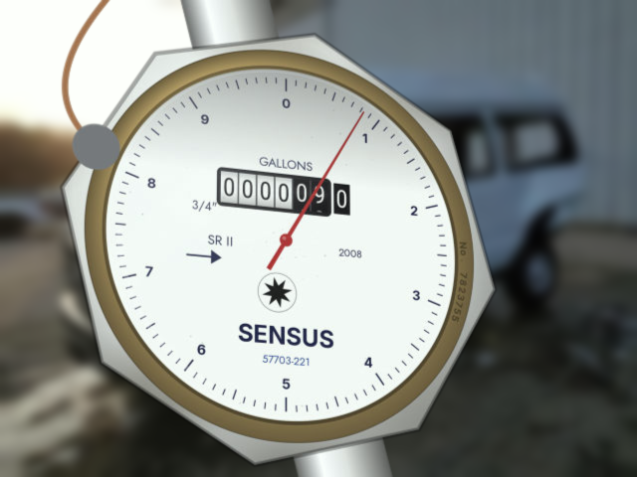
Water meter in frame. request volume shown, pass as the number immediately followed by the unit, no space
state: 90.8gal
